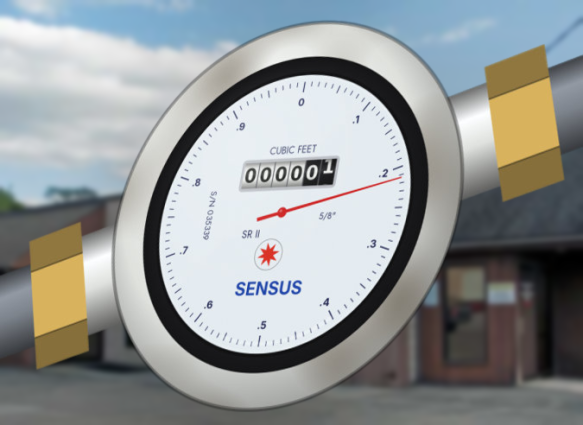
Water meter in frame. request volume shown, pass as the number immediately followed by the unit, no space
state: 1.21ft³
